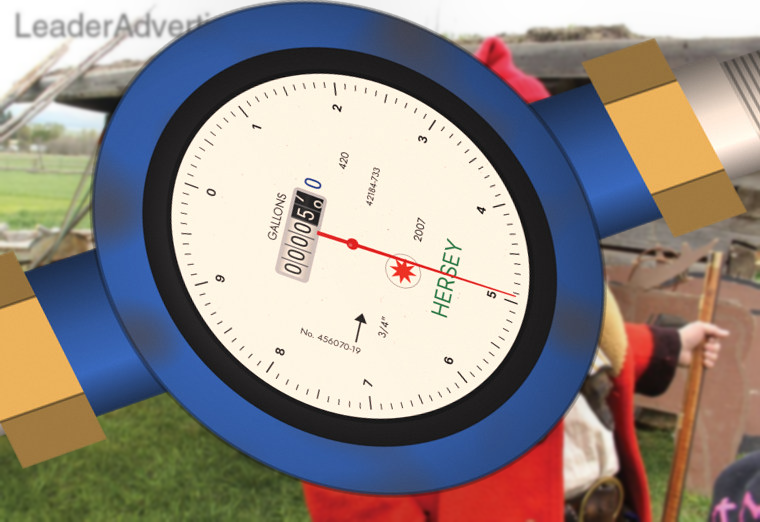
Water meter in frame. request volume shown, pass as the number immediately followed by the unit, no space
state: 574.9gal
